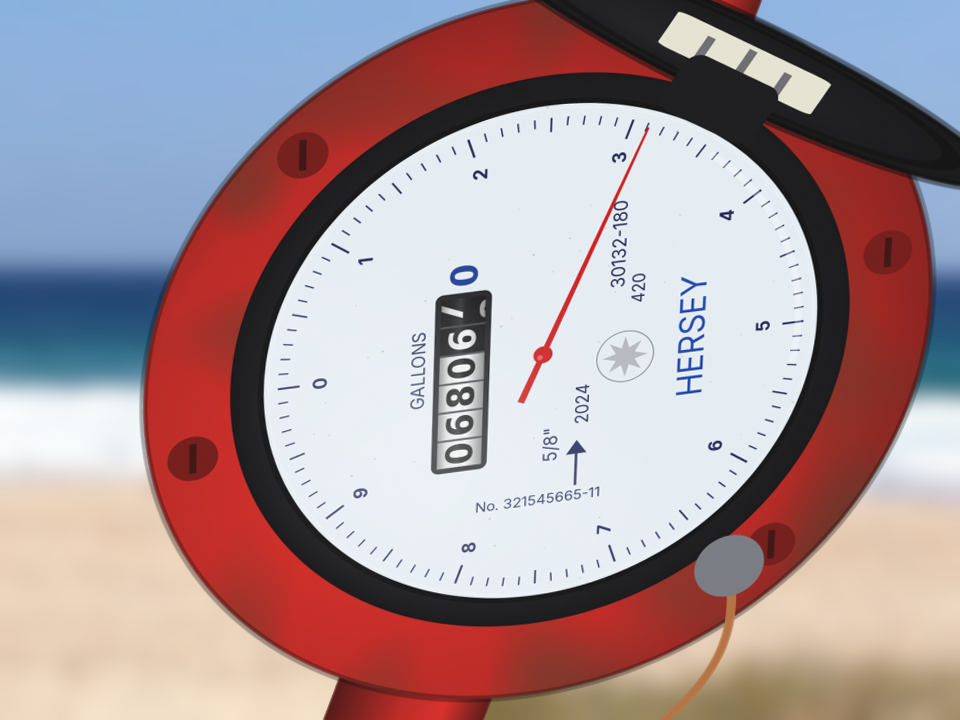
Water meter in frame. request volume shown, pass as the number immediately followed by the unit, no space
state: 680673.1gal
